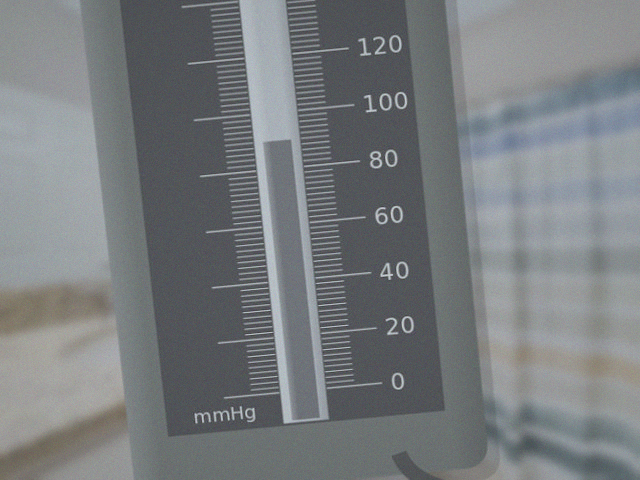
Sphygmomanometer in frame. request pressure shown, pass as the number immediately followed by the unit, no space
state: 90mmHg
